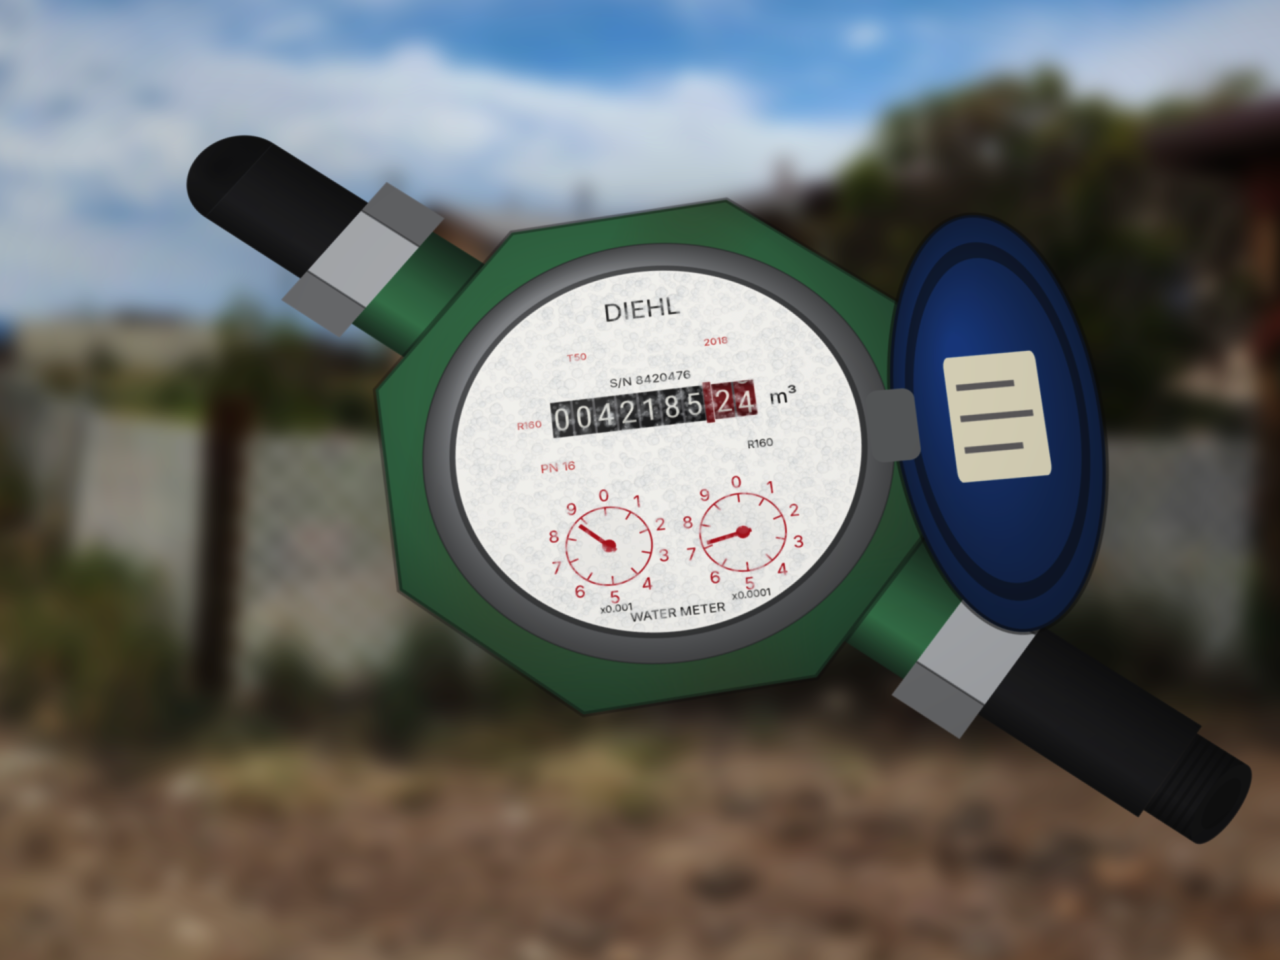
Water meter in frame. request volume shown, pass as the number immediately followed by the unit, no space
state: 42185.2387m³
